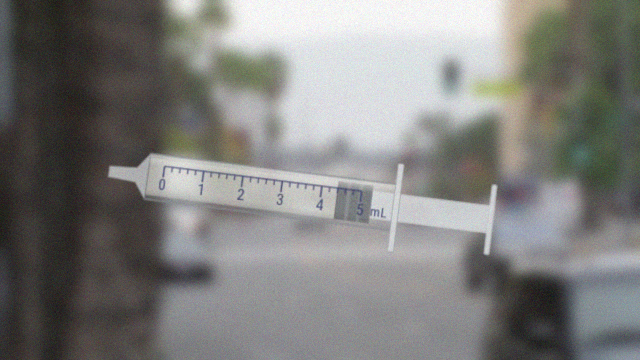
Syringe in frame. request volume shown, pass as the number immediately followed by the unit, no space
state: 4.4mL
